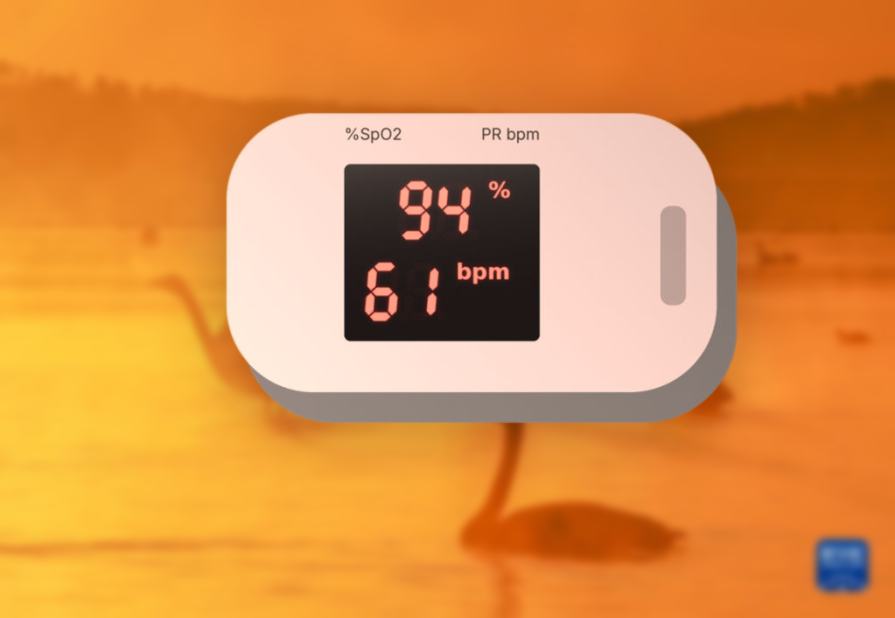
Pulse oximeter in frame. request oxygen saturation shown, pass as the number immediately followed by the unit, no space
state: 94%
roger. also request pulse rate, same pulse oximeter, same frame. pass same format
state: 61bpm
